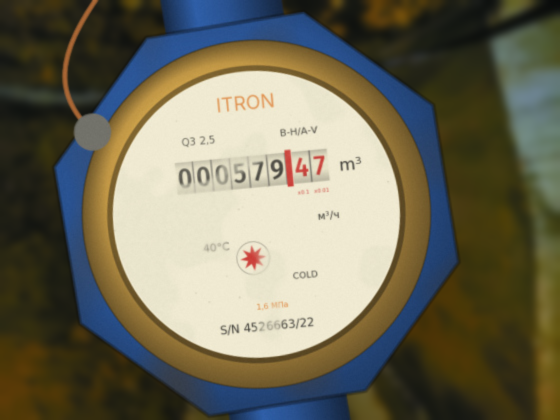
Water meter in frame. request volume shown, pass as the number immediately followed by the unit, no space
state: 579.47m³
